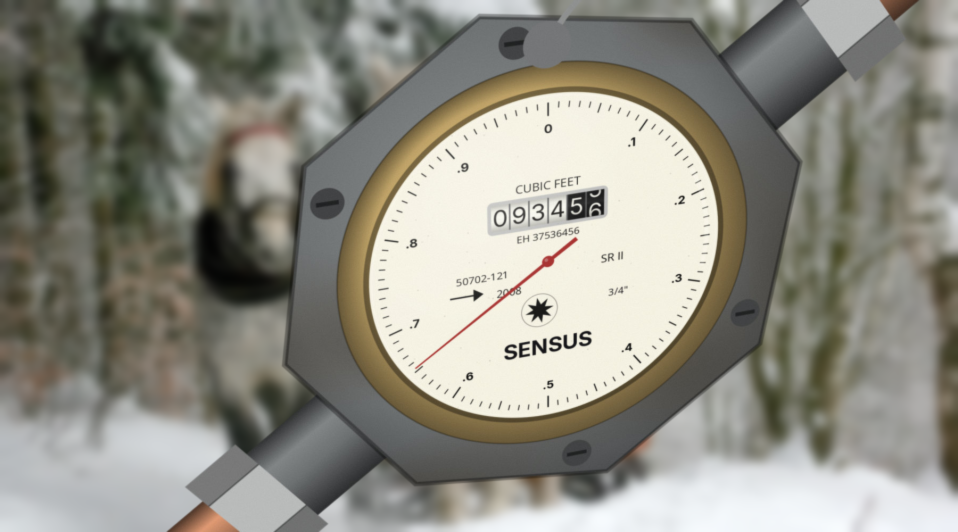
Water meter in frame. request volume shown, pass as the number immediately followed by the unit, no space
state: 93455.65ft³
